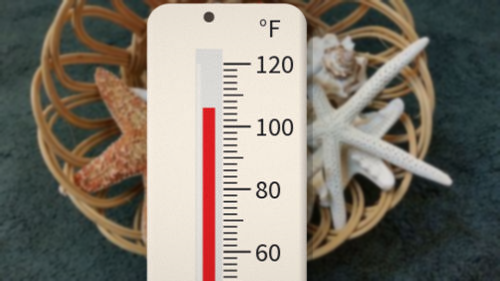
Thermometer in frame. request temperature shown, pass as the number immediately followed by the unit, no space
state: 106°F
